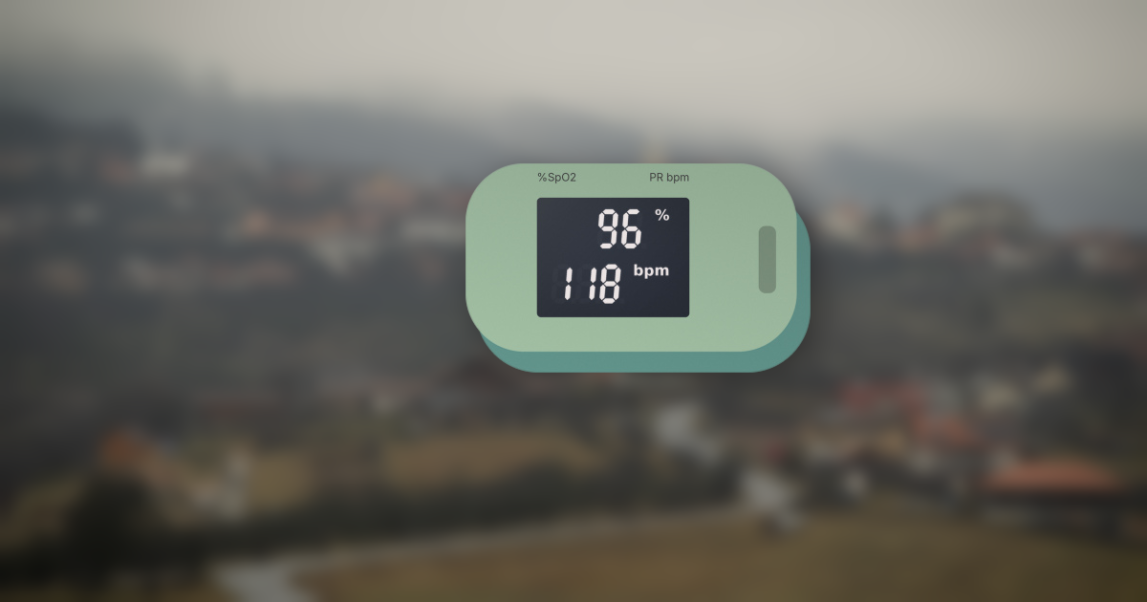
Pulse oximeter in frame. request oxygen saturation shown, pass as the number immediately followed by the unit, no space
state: 96%
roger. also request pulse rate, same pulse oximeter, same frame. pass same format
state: 118bpm
